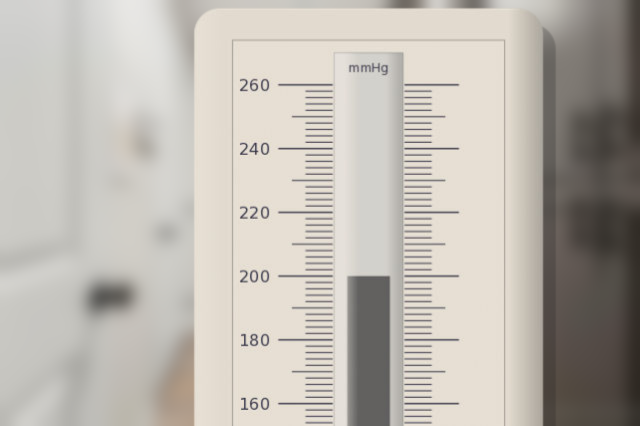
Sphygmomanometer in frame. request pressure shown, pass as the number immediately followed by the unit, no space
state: 200mmHg
